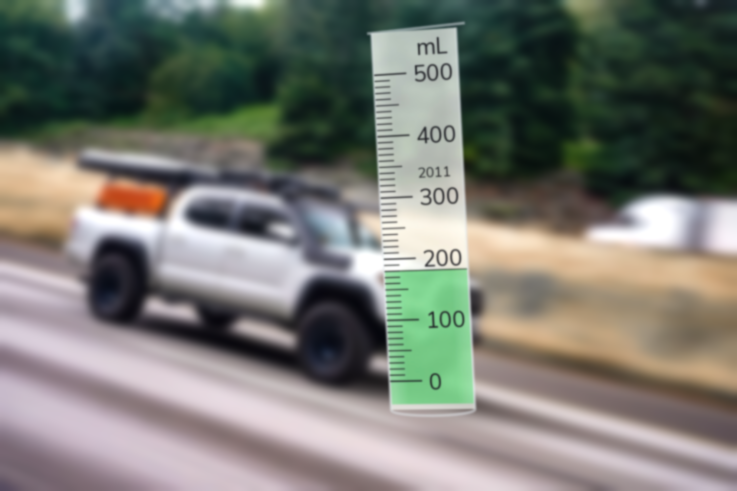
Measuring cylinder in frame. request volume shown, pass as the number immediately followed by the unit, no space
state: 180mL
